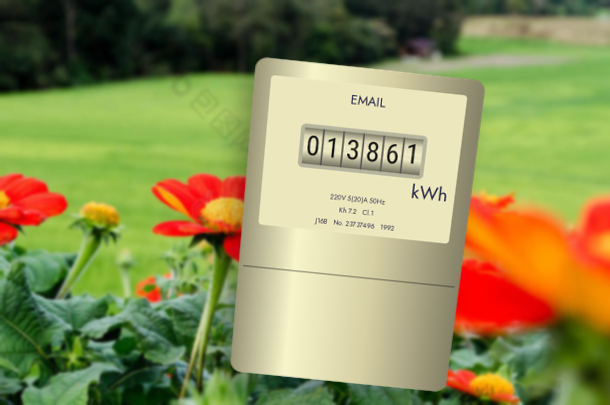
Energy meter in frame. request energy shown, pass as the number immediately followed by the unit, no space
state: 13861kWh
